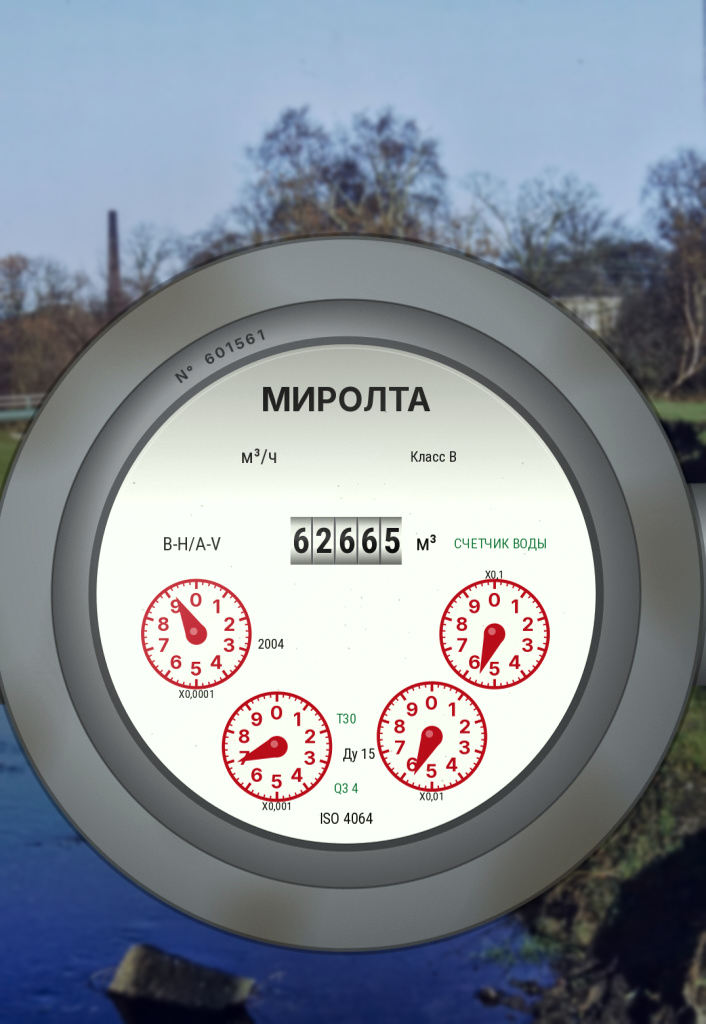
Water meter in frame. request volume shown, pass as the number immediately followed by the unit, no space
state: 62665.5569m³
